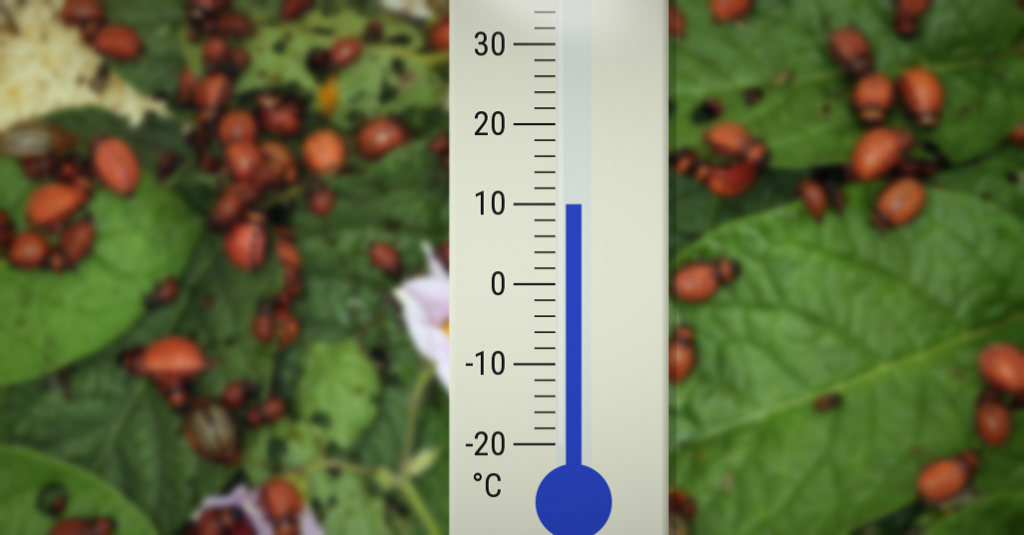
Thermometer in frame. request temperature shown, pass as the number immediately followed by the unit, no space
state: 10°C
